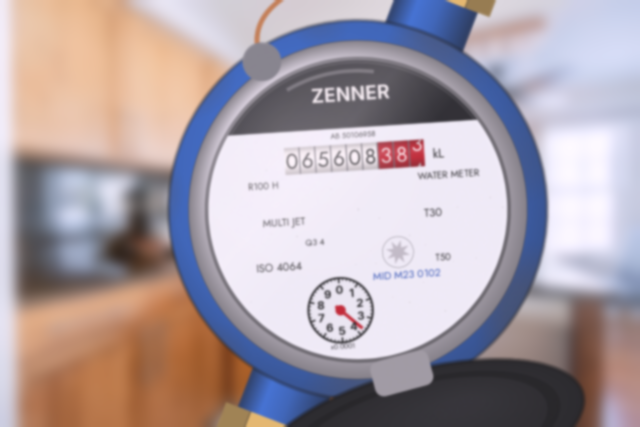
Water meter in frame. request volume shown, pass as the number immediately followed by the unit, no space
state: 65608.3833kL
